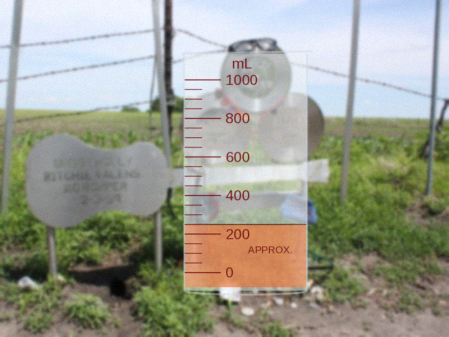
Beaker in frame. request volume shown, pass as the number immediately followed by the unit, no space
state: 250mL
